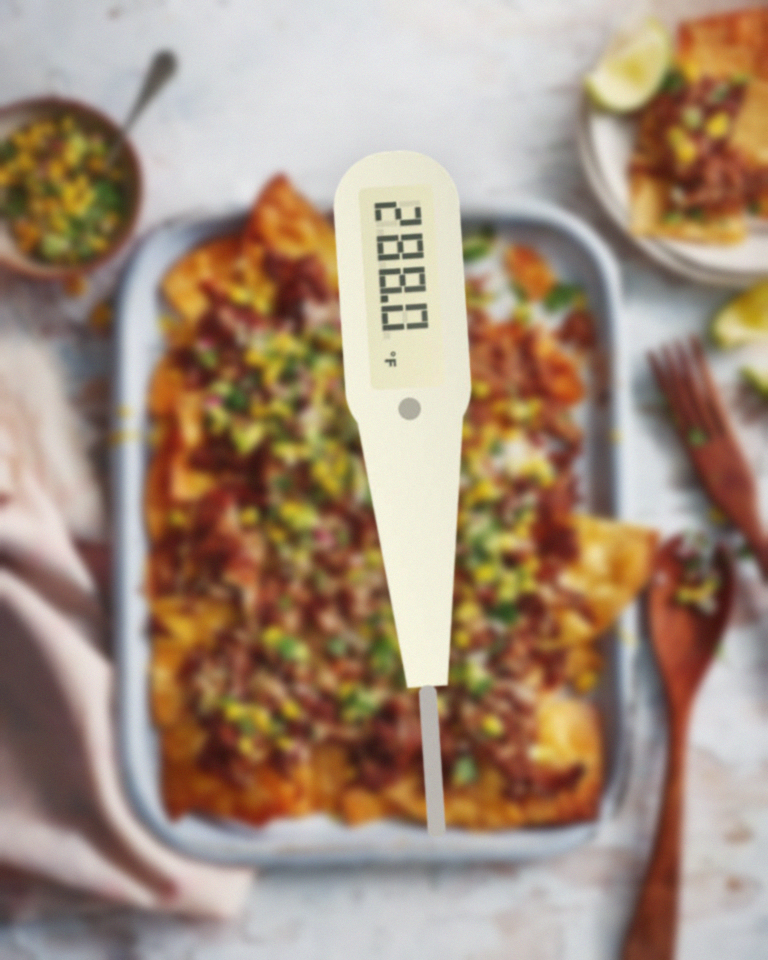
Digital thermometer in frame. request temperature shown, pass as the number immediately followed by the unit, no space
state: 288.0°F
